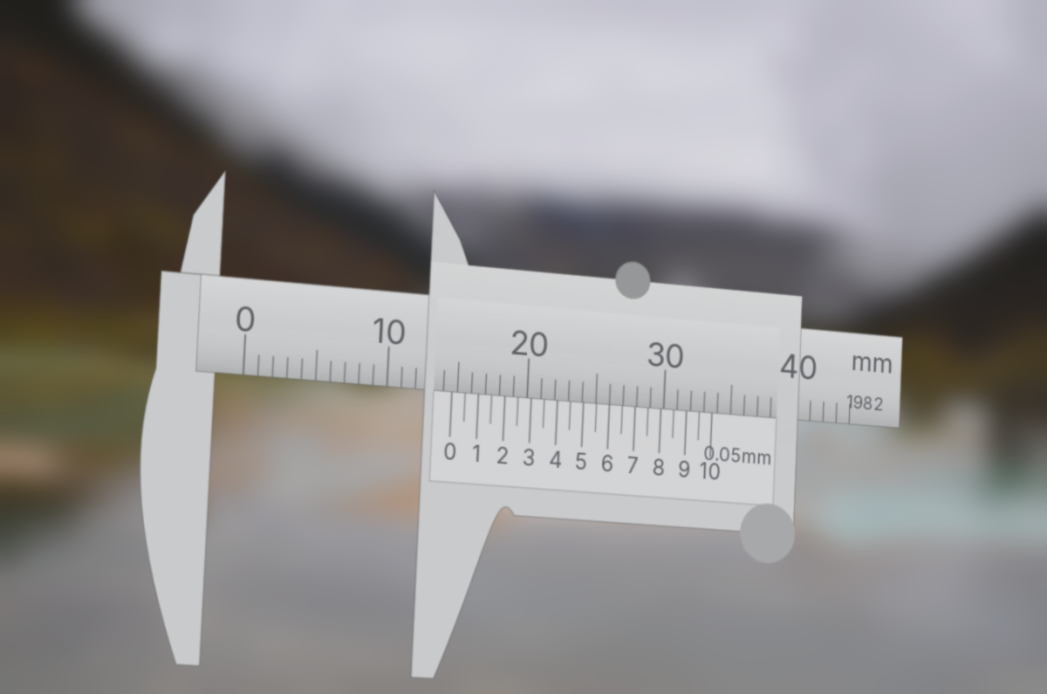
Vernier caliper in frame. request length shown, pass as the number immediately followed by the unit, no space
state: 14.6mm
